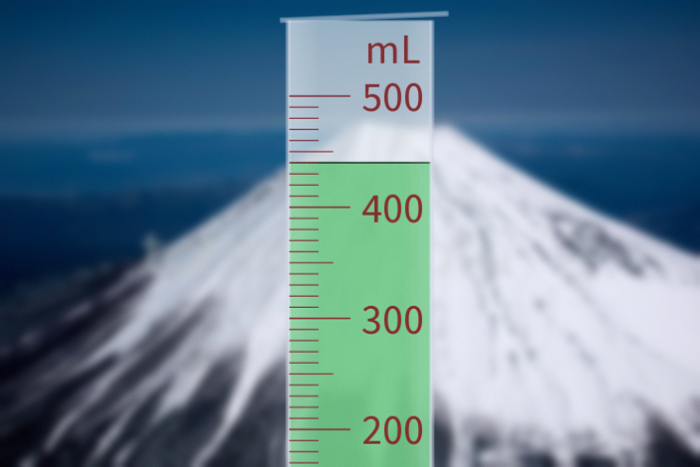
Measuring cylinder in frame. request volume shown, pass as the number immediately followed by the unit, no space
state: 440mL
